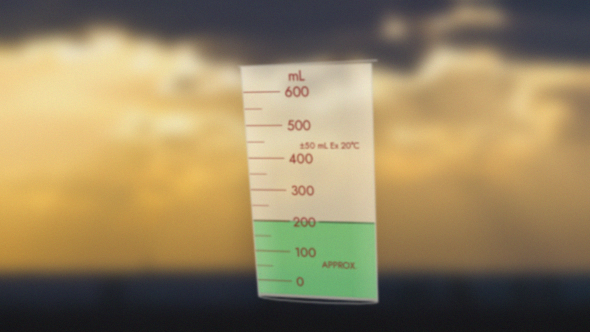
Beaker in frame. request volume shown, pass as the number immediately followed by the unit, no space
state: 200mL
